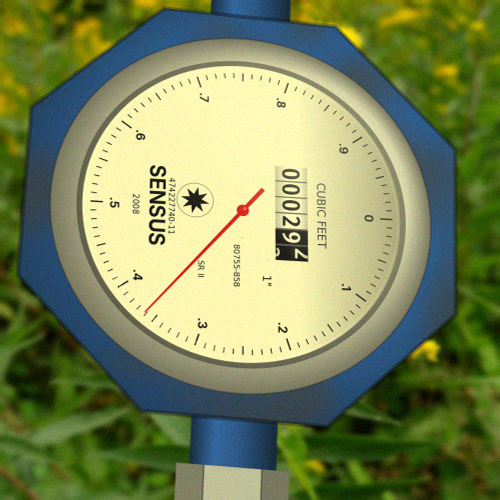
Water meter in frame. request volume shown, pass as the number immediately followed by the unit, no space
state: 292.36ft³
